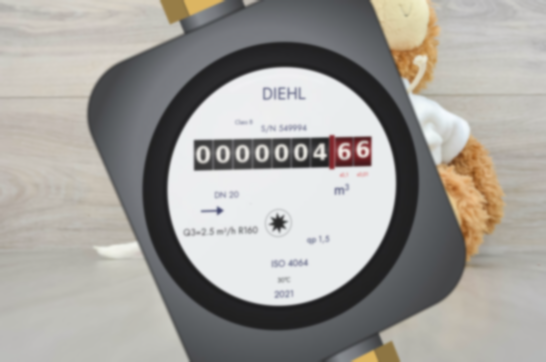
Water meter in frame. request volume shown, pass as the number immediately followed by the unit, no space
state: 4.66m³
